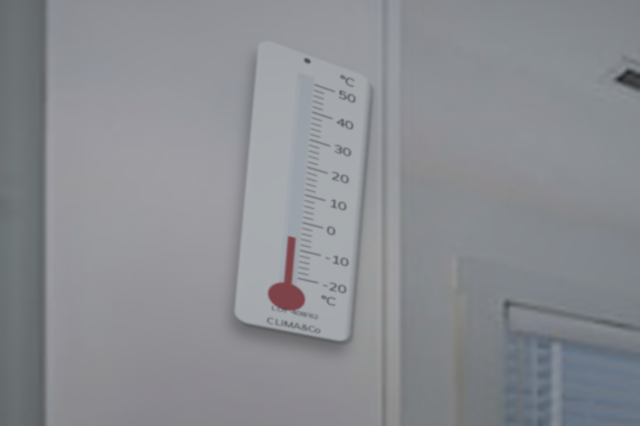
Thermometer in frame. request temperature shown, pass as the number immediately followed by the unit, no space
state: -6°C
